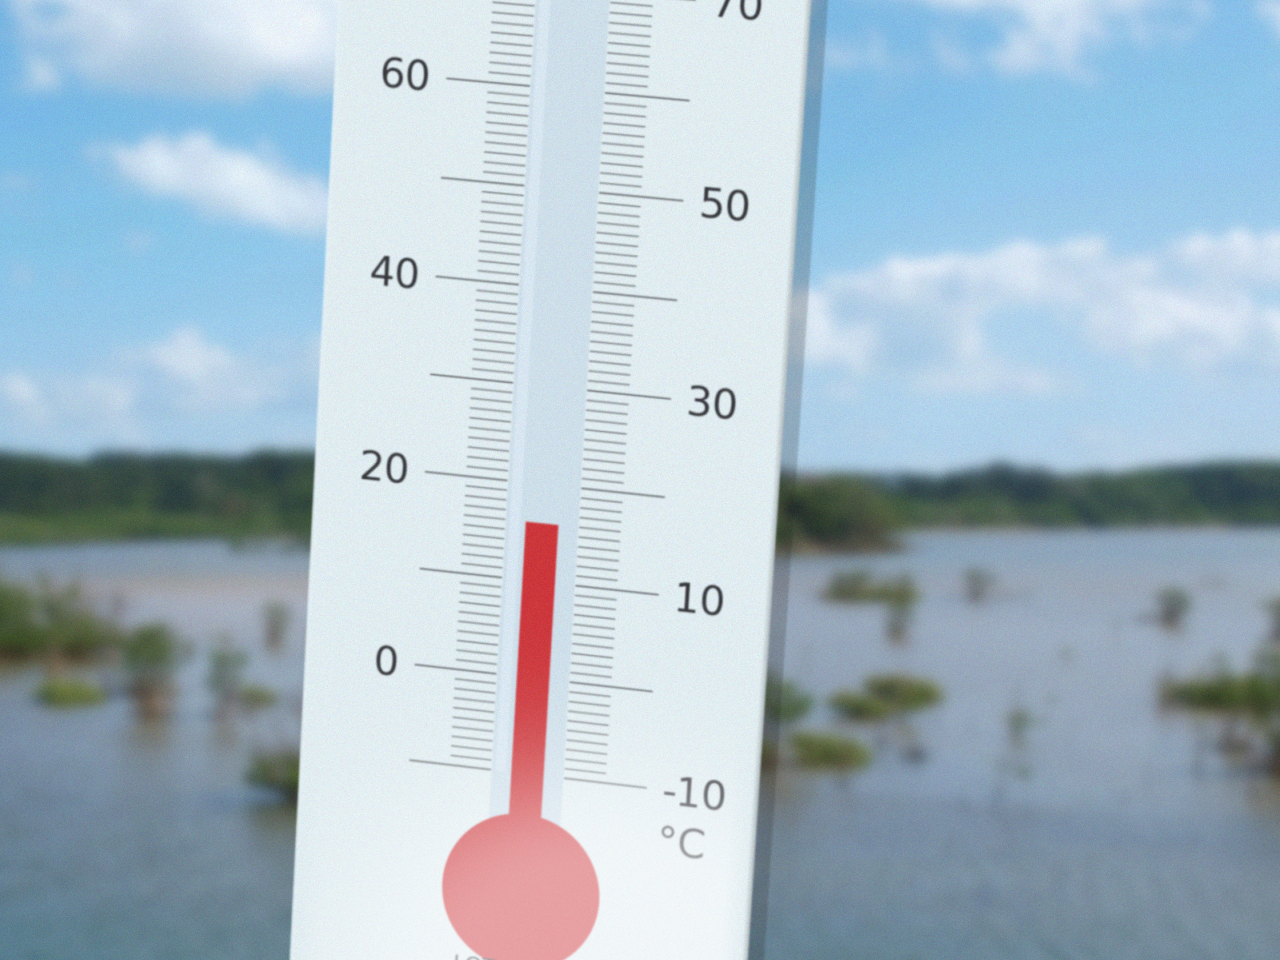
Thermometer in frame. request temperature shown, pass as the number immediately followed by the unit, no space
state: 16°C
